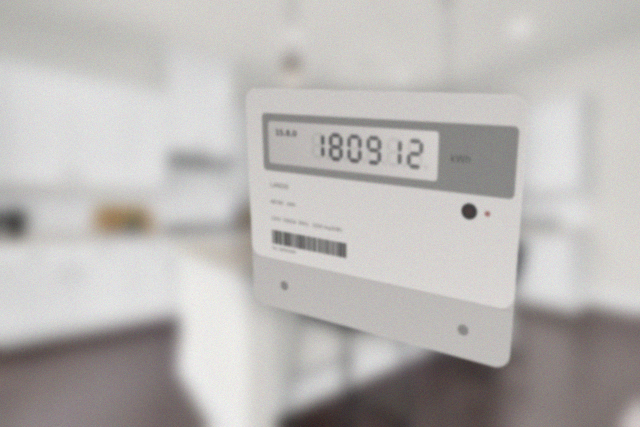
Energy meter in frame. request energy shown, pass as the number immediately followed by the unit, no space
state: 180912kWh
